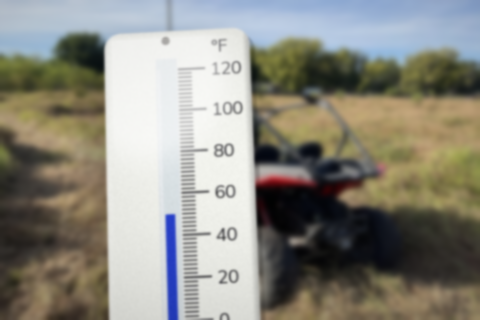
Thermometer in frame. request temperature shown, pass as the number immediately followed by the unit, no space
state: 50°F
